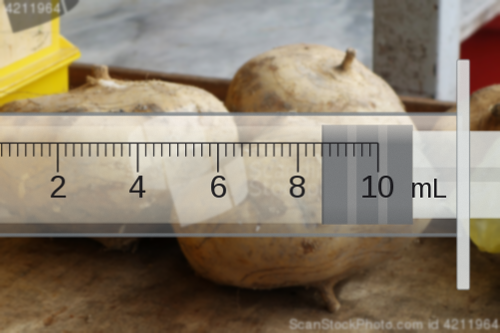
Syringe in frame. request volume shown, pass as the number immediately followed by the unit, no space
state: 8.6mL
